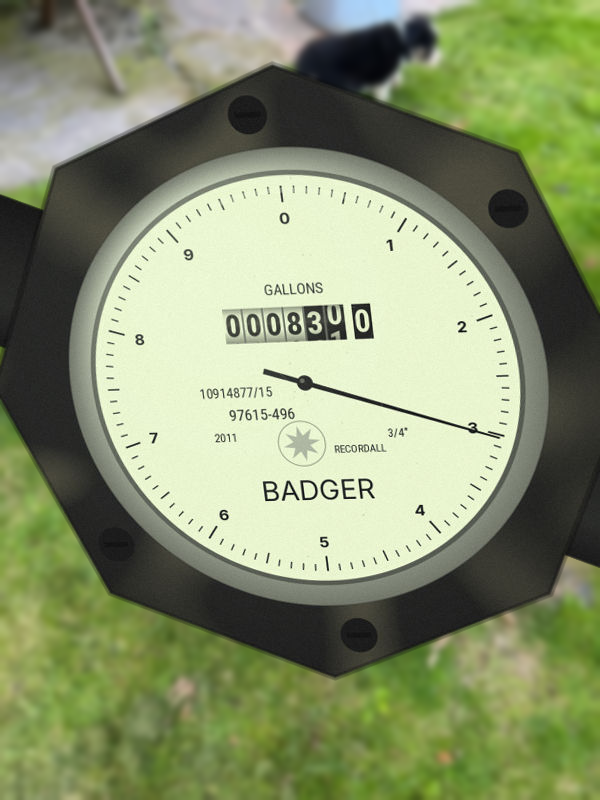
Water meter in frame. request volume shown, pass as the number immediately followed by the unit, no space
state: 8303.0gal
